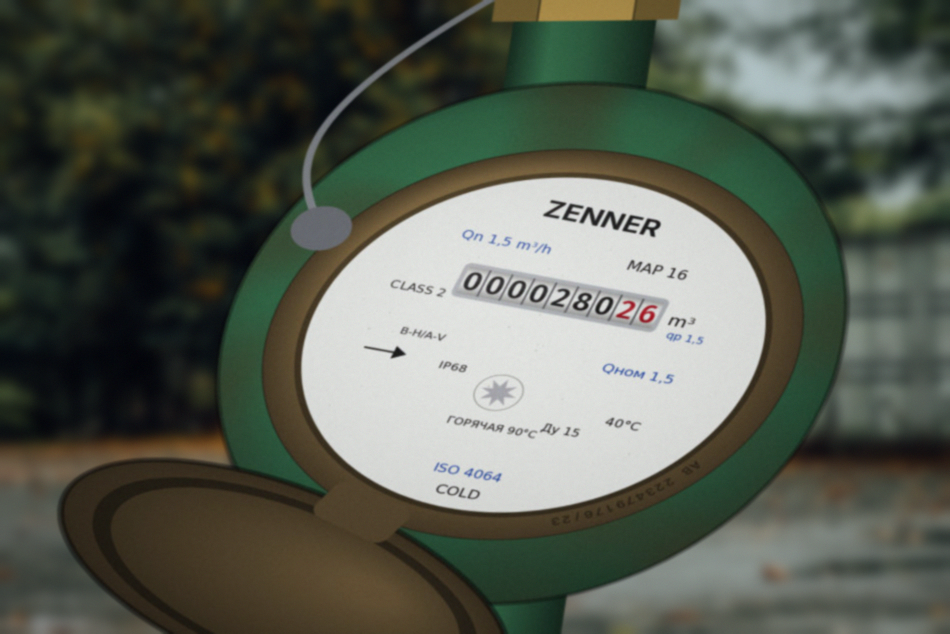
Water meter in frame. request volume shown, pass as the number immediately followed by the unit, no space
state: 280.26m³
